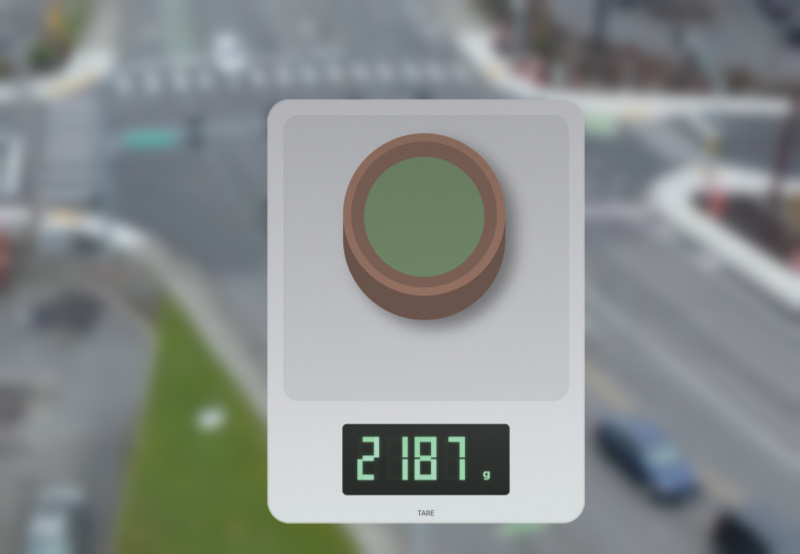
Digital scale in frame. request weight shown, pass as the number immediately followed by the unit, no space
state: 2187g
